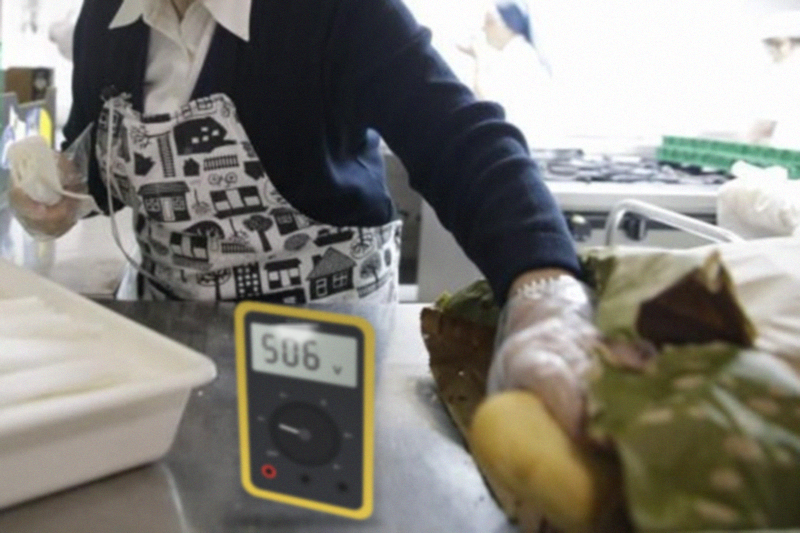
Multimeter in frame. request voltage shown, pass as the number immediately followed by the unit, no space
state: 506V
